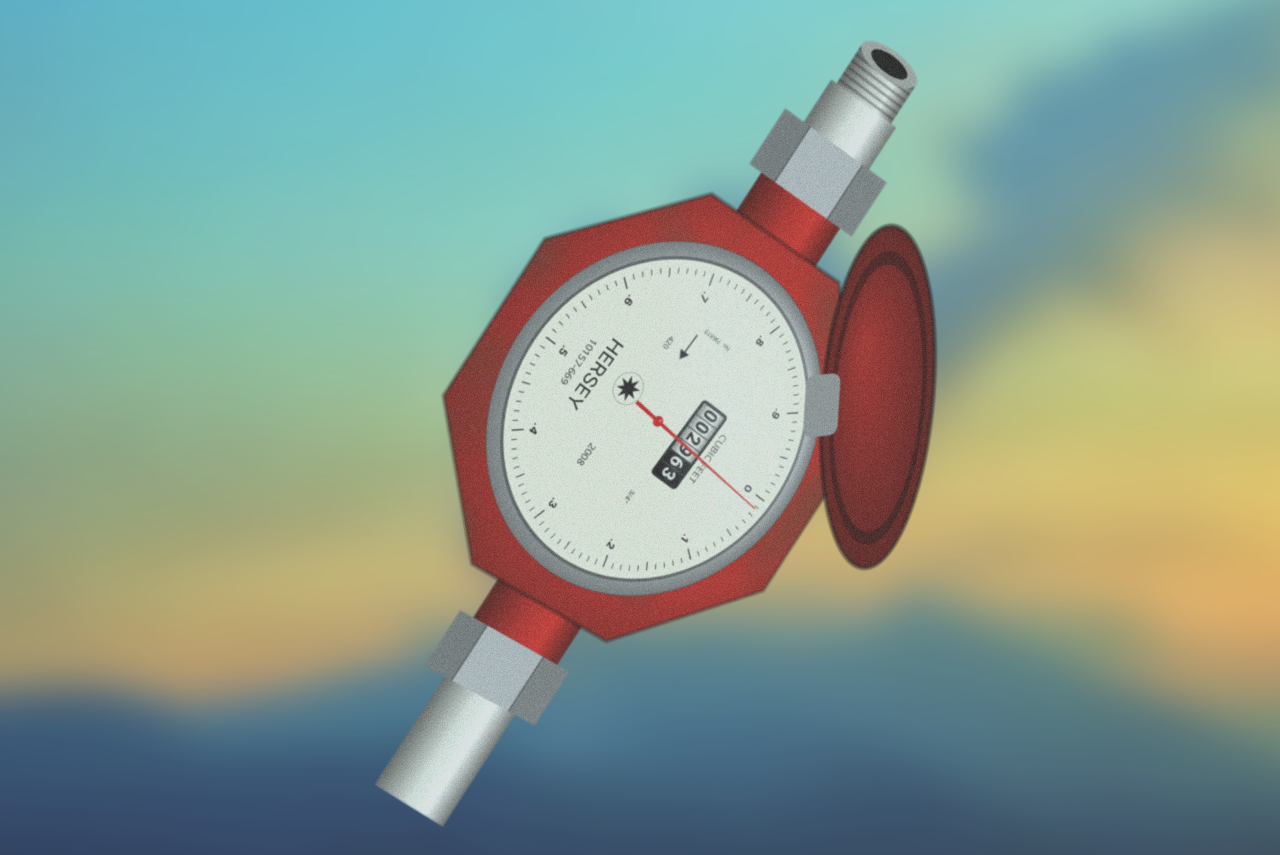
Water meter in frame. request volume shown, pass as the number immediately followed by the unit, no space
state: 2963.01ft³
